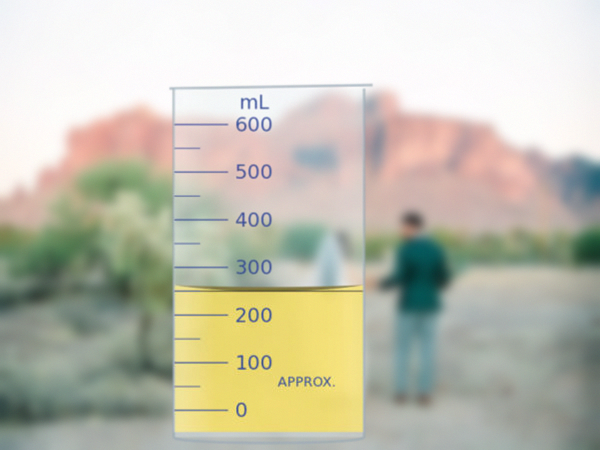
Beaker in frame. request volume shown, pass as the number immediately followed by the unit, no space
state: 250mL
